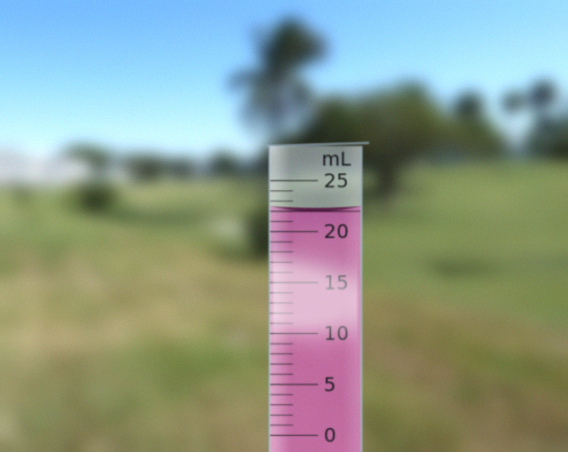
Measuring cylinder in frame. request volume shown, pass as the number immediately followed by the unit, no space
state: 22mL
